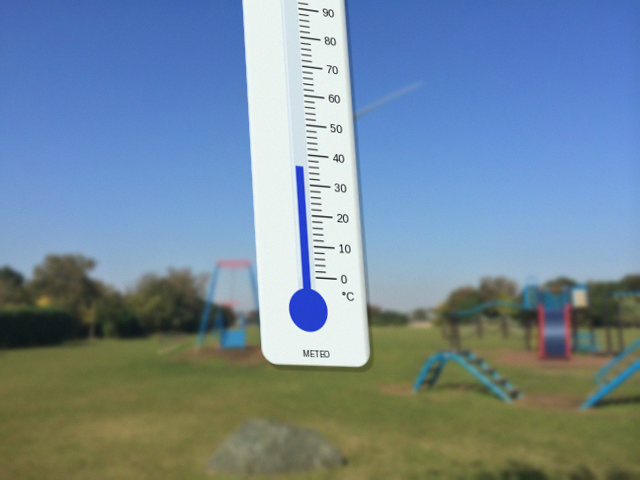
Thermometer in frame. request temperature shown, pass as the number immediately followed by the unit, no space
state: 36°C
